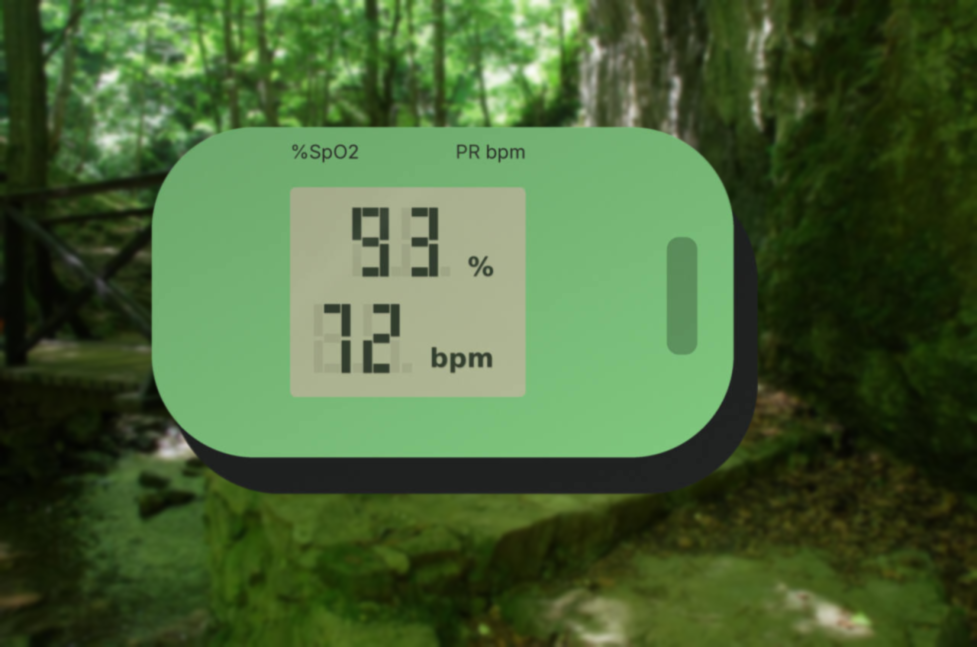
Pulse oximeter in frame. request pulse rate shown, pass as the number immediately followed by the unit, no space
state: 72bpm
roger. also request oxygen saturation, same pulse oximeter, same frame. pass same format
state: 93%
